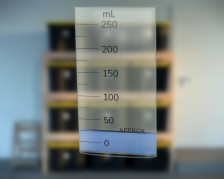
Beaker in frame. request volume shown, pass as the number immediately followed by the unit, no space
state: 25mL
